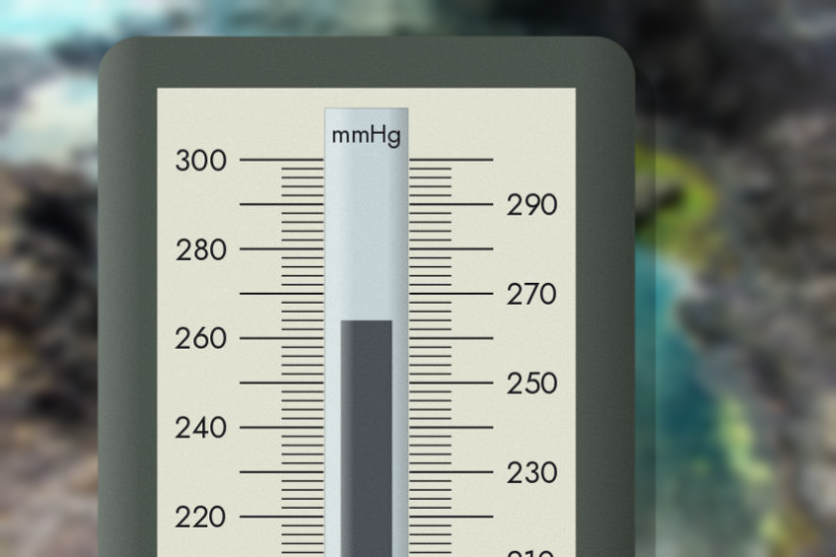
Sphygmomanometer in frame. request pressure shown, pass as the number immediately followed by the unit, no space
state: 264mmHg
